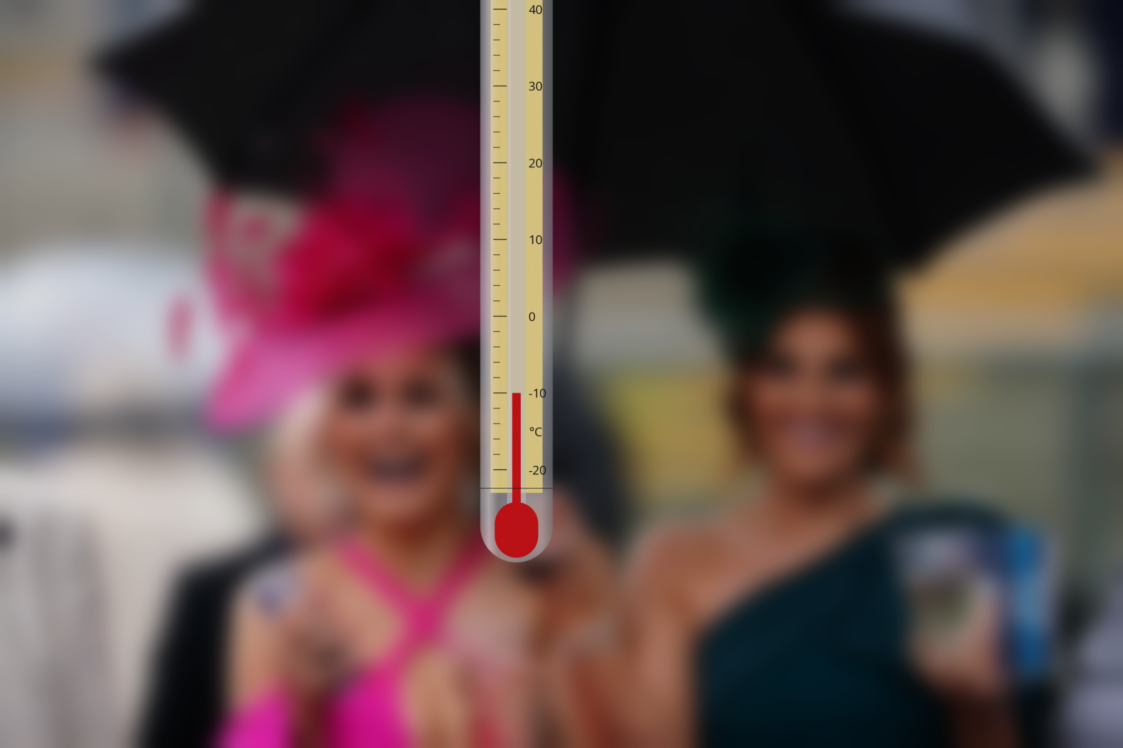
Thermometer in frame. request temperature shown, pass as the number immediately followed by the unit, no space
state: -10°C
